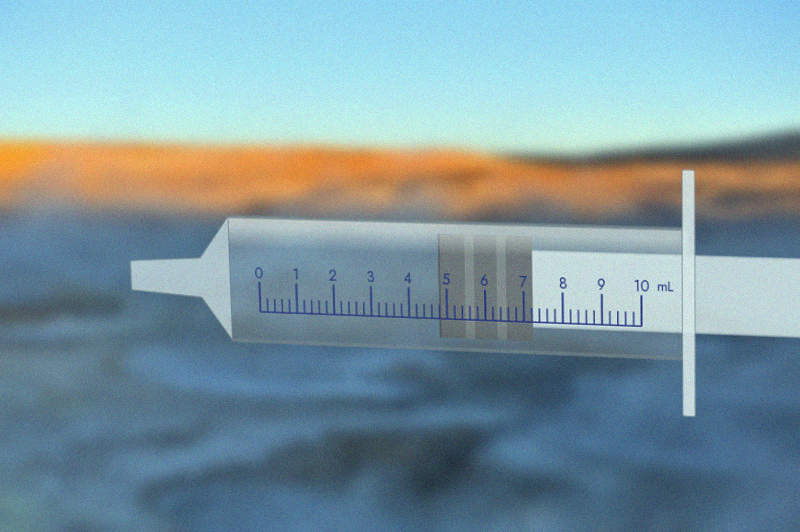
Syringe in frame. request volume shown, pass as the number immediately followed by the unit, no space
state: 4.8mL
